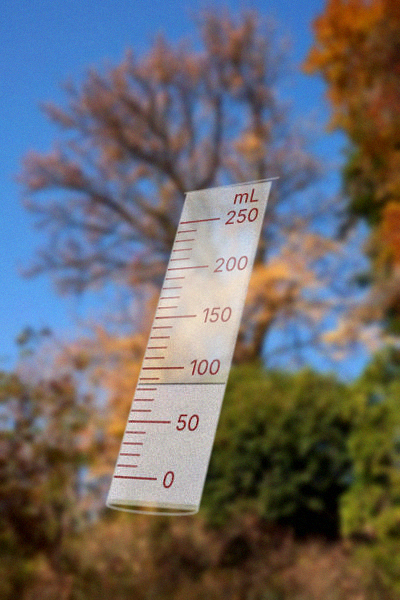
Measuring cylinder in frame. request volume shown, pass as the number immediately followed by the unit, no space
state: 85mL
